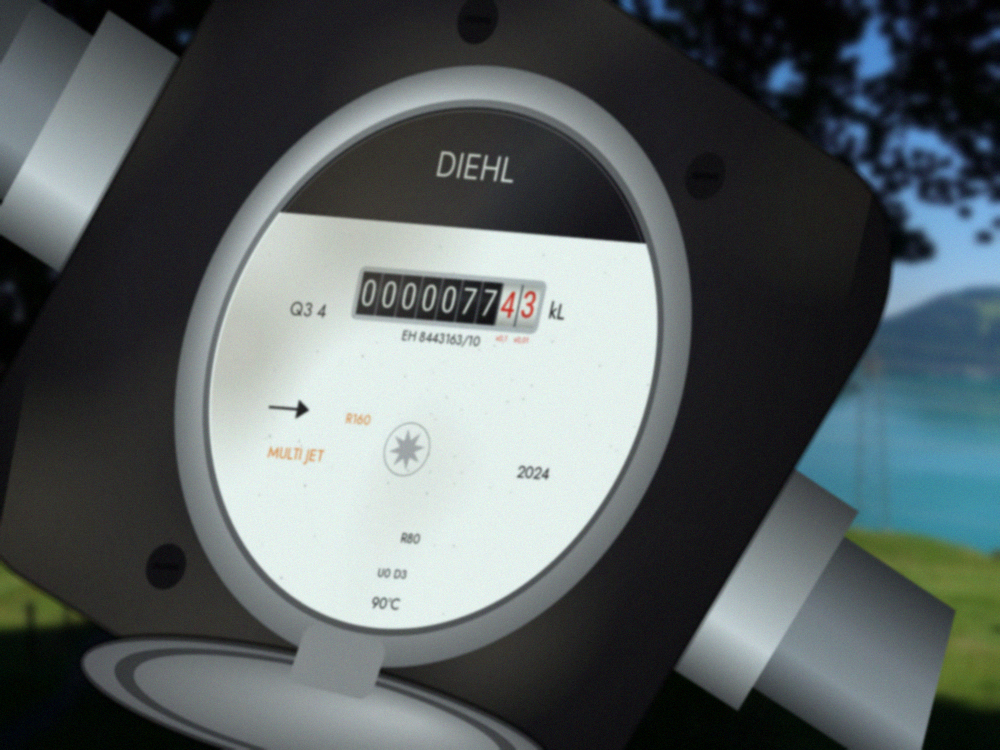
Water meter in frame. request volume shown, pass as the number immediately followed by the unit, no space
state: 77.43kL
